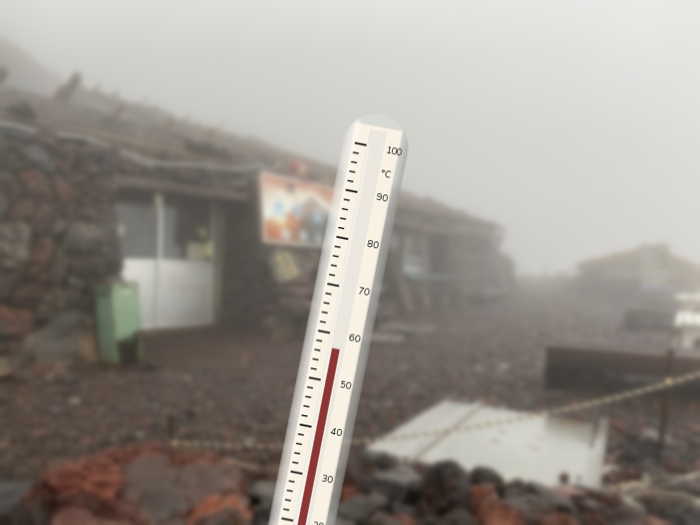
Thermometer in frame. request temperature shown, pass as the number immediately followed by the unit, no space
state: 57°C
